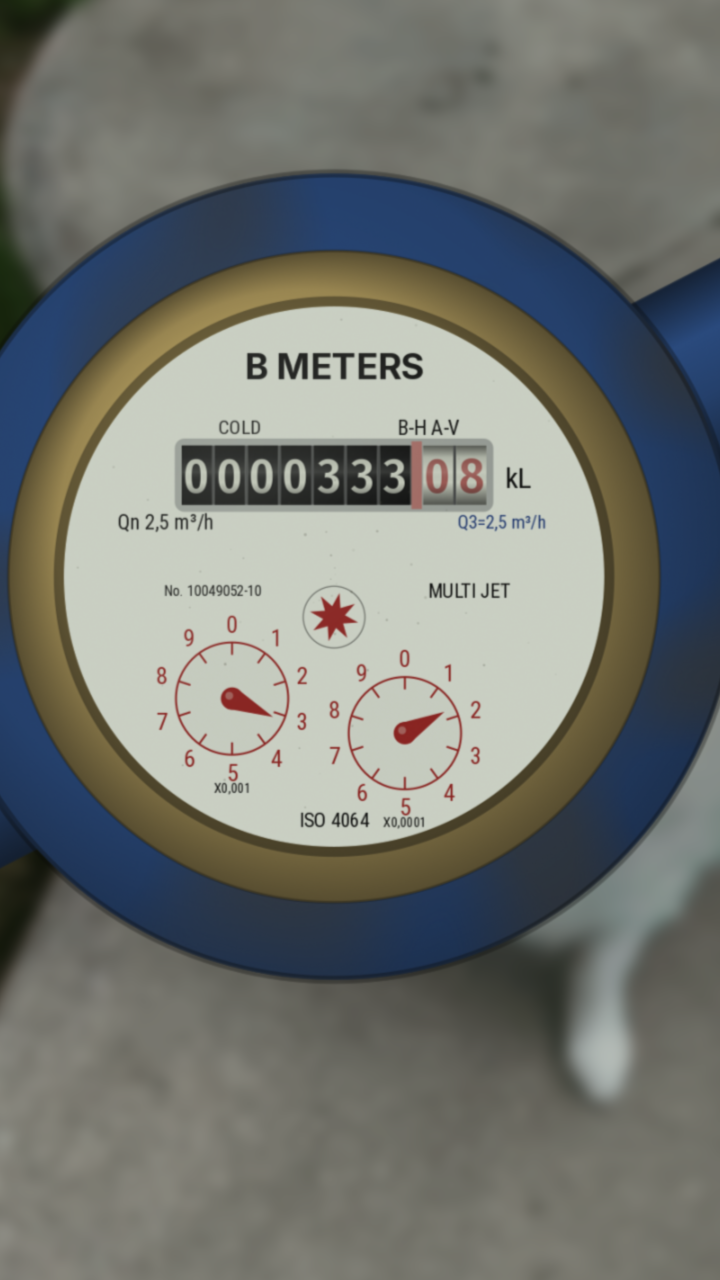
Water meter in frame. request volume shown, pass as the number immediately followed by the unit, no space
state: 333.0831kL
